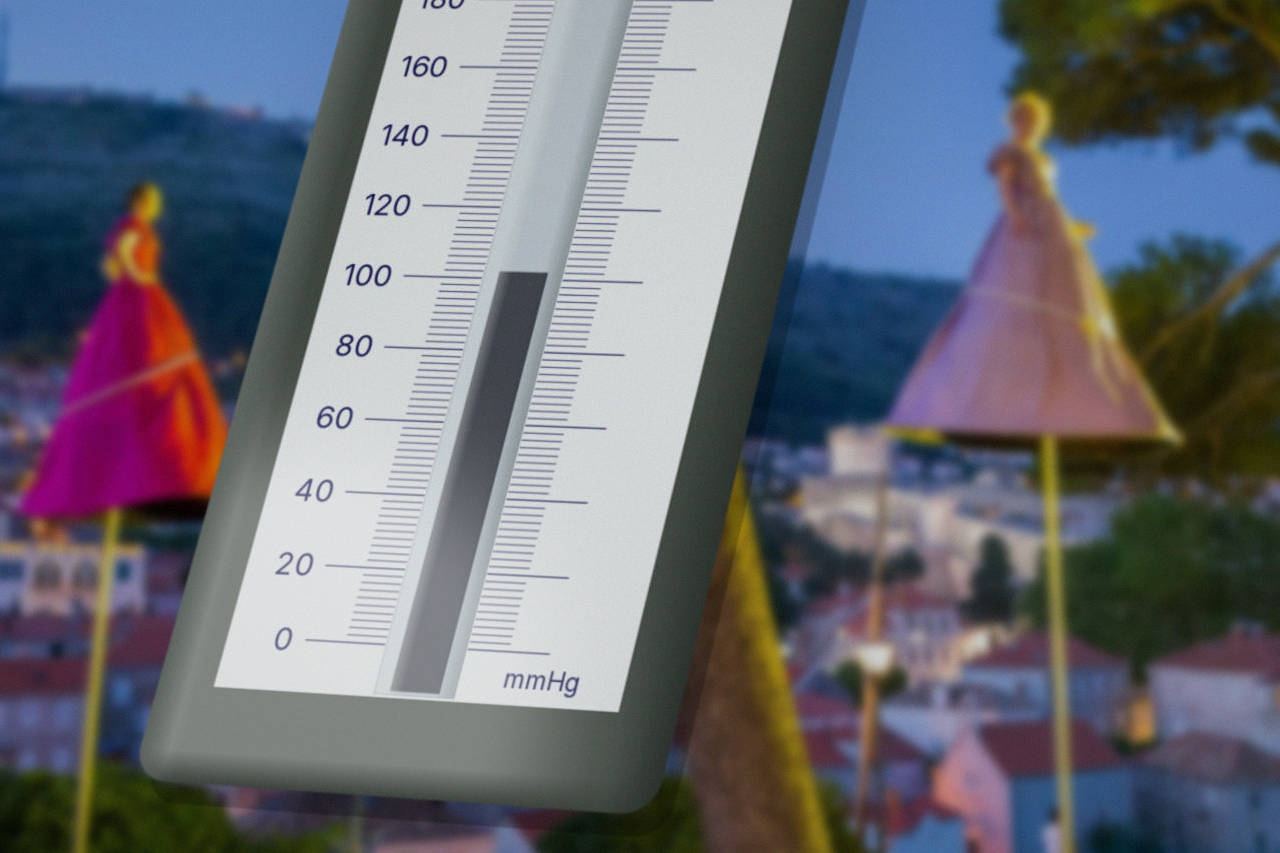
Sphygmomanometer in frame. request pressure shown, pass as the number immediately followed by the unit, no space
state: 102mmHg
